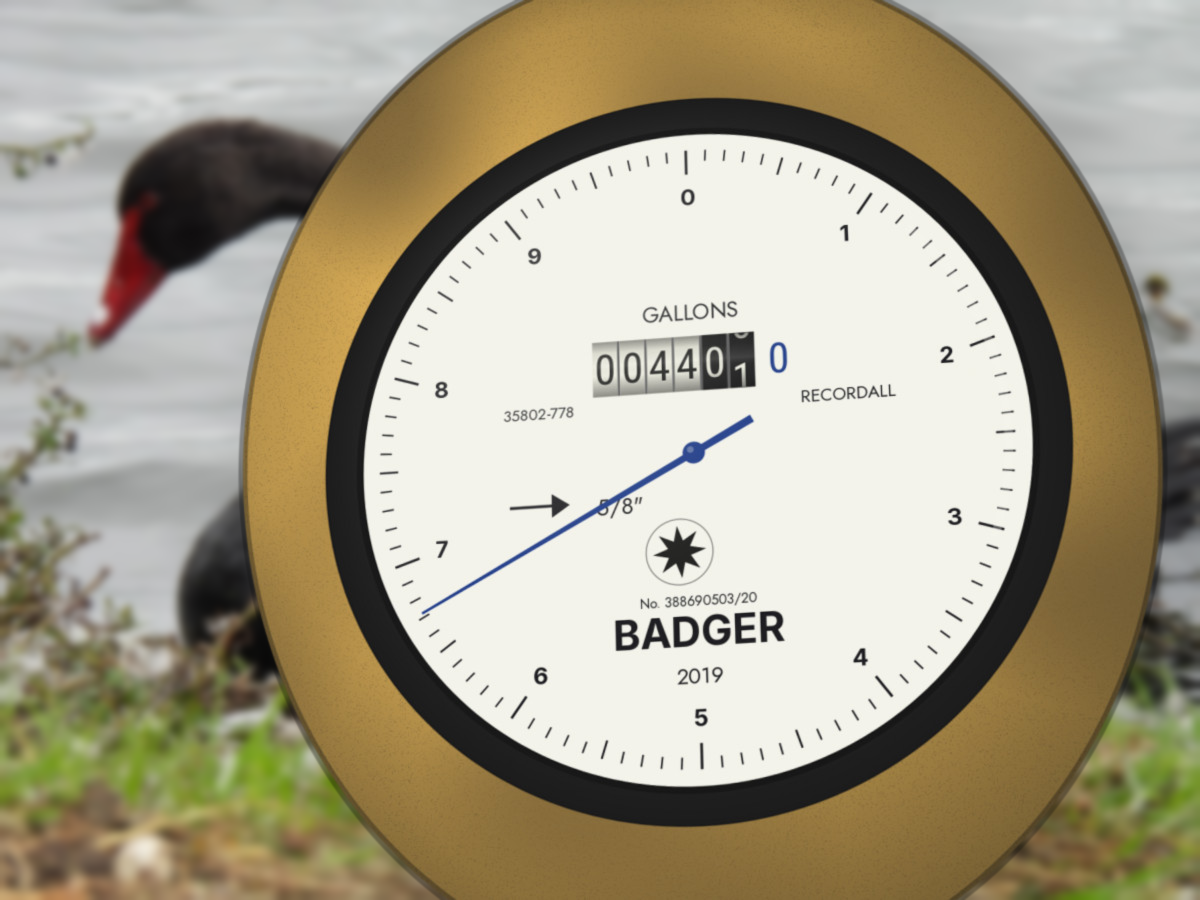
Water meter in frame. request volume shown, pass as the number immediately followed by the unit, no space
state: 44006.7gal
